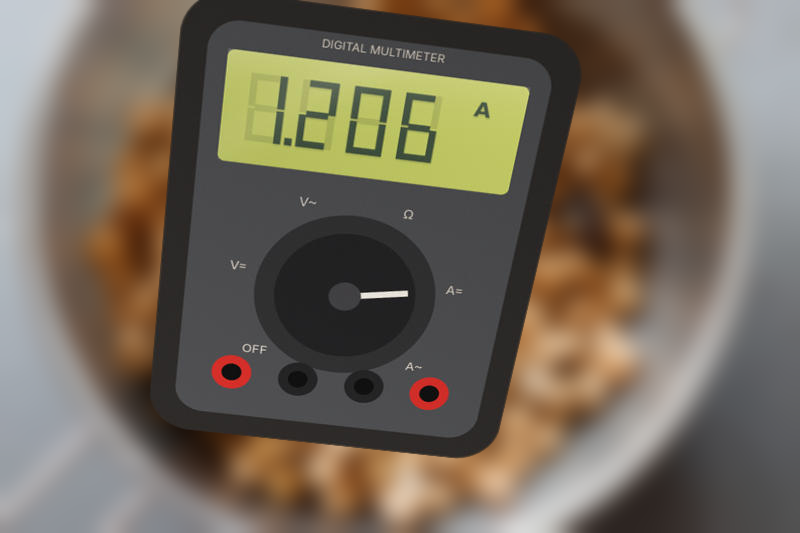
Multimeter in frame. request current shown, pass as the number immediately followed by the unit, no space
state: 1.206A
